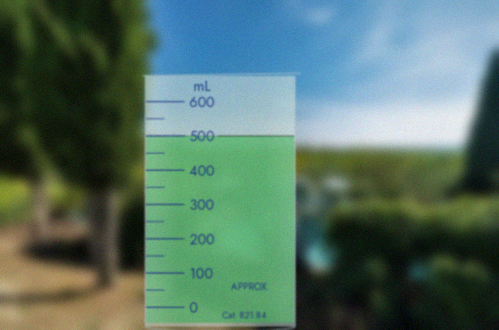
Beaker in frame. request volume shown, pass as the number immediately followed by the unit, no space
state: 500mL
